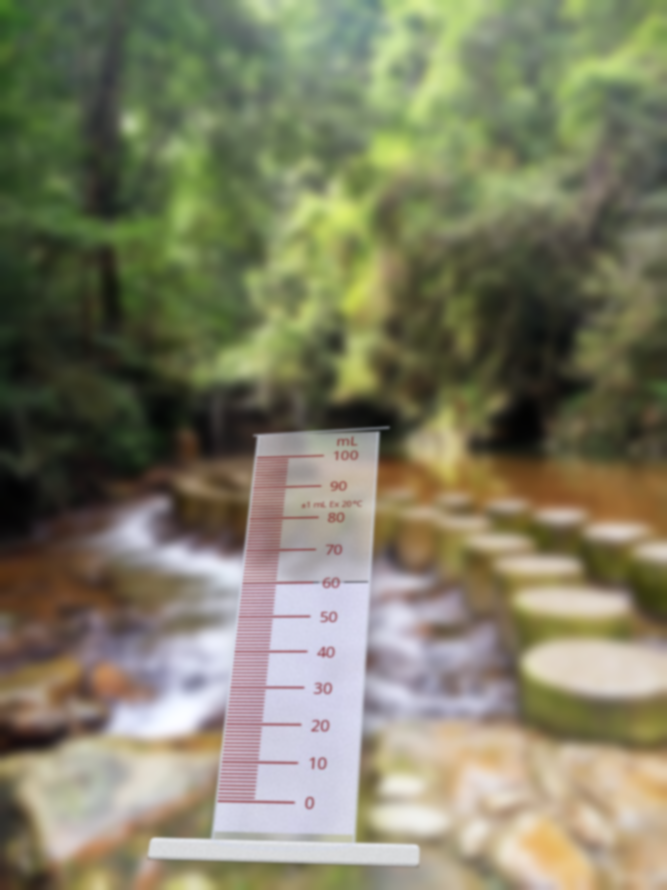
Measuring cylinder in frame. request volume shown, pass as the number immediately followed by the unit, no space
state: 60mL
